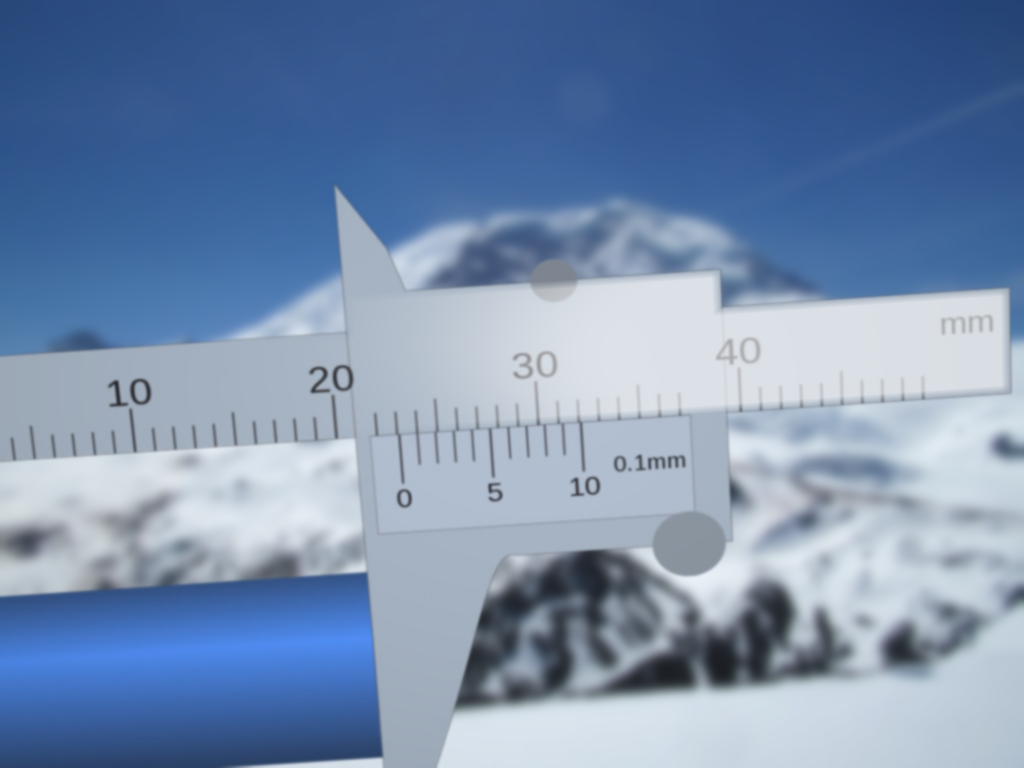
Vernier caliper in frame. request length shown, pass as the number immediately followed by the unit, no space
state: 23.1mm
